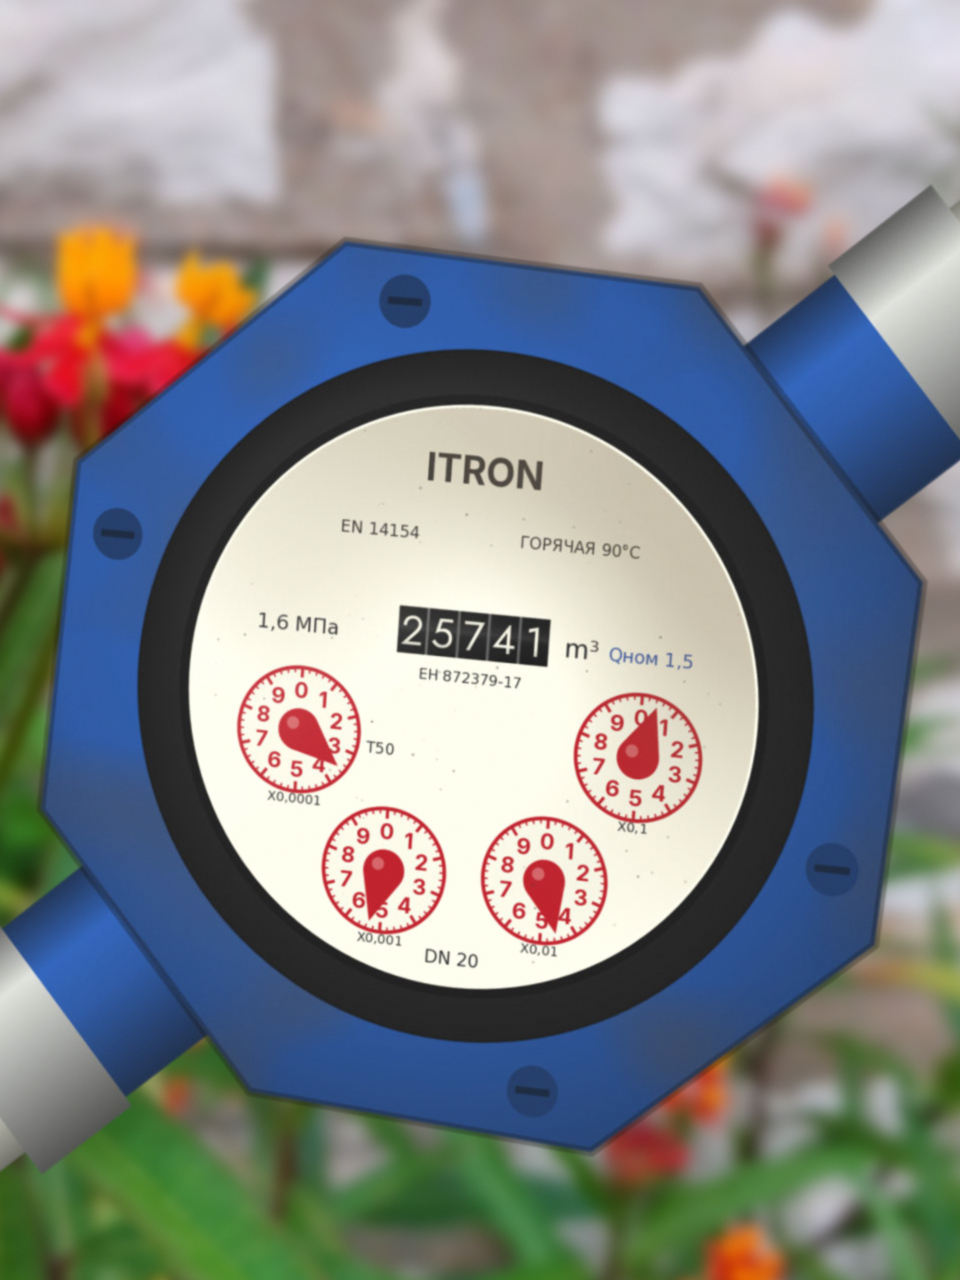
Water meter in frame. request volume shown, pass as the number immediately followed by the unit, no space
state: 25741.0453m³
